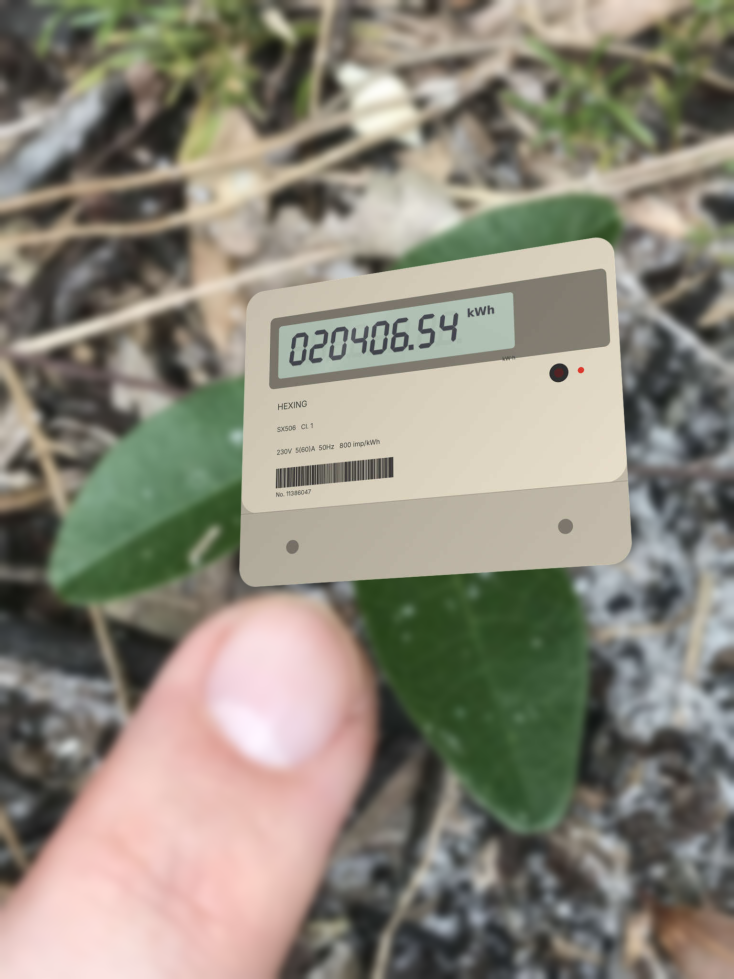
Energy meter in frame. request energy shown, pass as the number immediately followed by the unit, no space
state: 20406.54kWh
